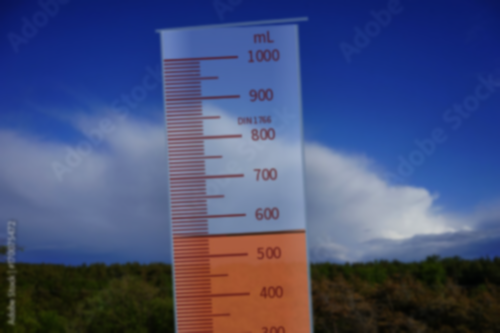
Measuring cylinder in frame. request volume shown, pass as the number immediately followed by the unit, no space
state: 550mL
